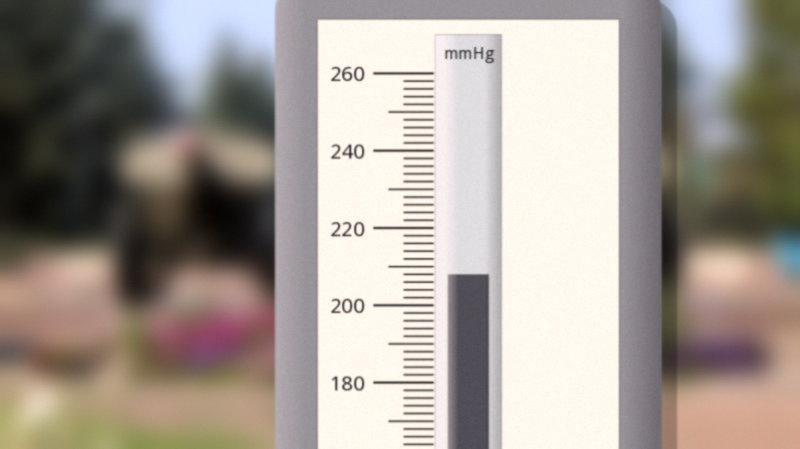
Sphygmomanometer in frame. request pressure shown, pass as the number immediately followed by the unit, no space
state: 208mmHg
